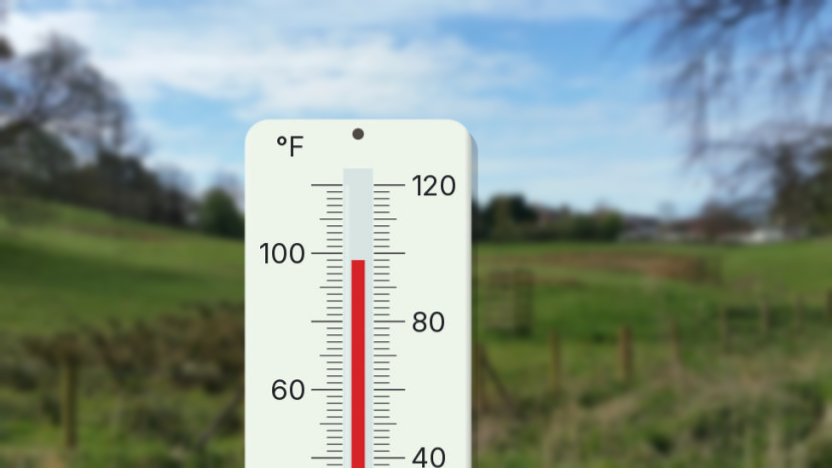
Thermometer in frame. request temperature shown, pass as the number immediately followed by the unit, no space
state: 98°F
